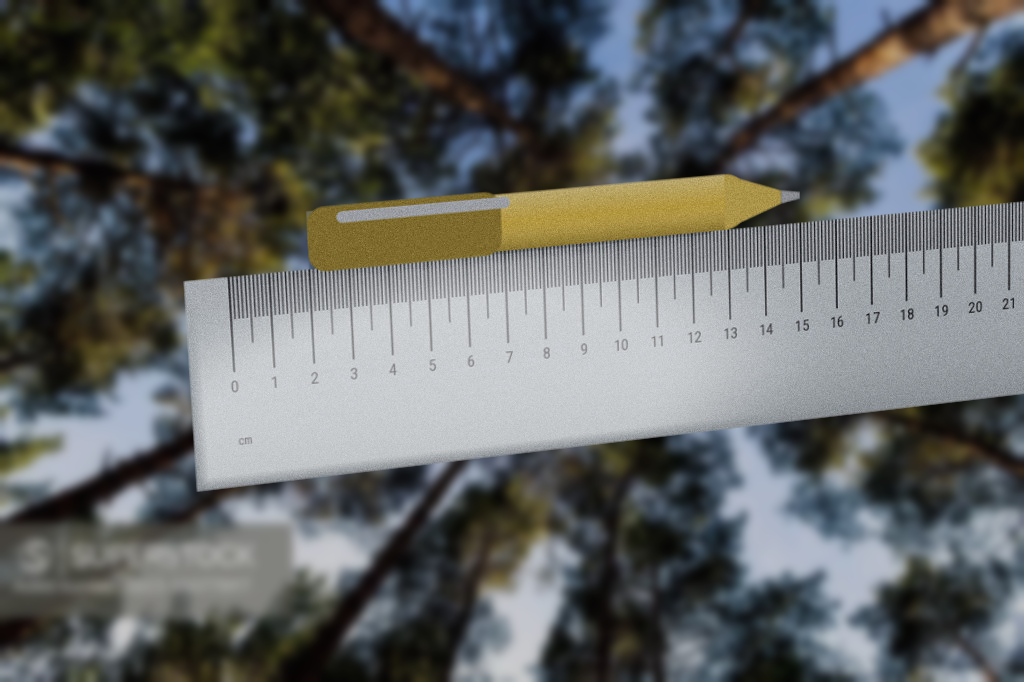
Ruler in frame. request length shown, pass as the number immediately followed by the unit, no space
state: 13cm
